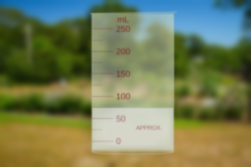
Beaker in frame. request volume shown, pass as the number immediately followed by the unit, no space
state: 75mL
